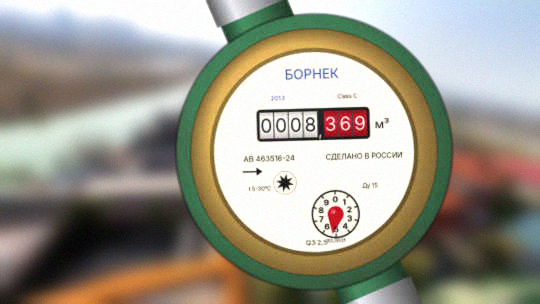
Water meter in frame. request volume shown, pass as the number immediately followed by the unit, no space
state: 8.3695m³
